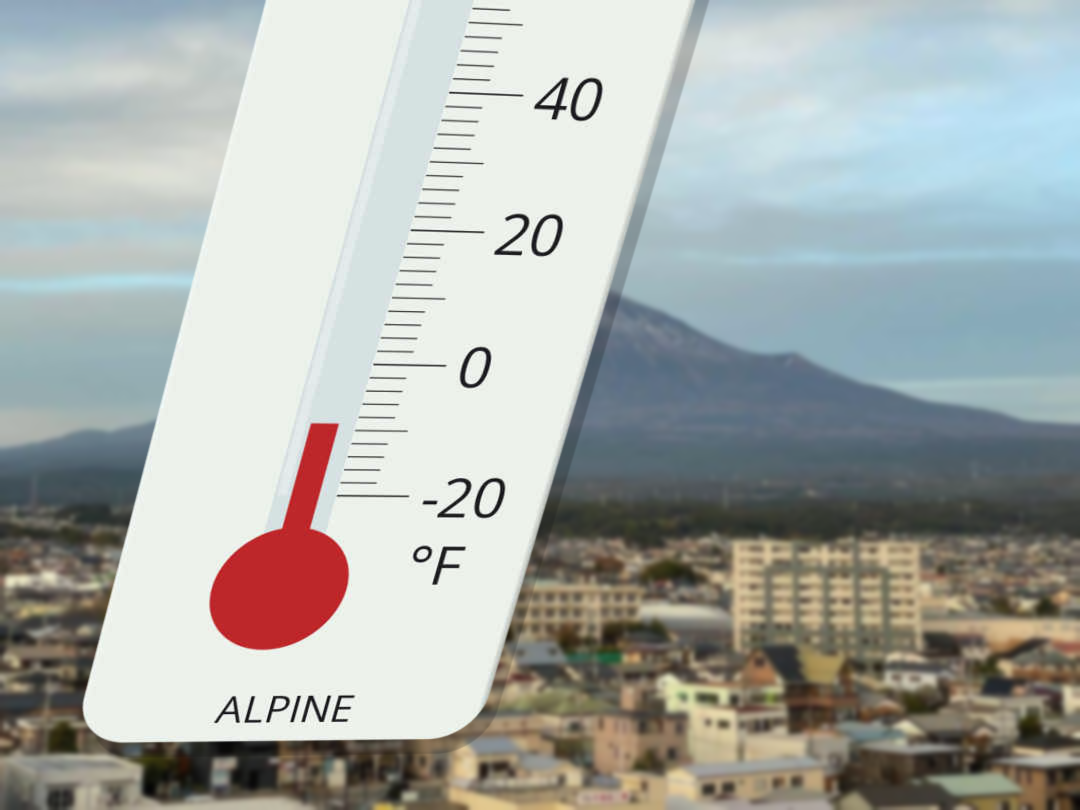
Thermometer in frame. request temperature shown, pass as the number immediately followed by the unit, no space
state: -9°F
